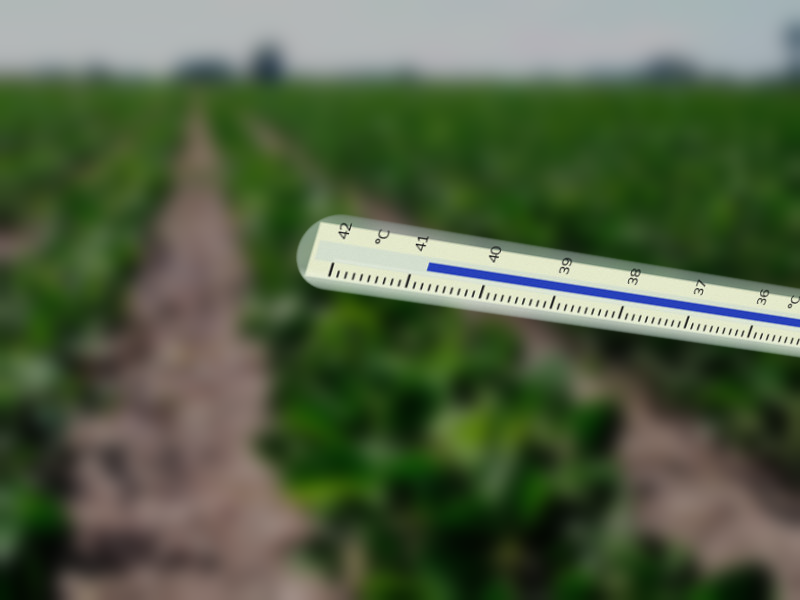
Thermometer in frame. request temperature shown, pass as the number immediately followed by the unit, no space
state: 40.8°C
